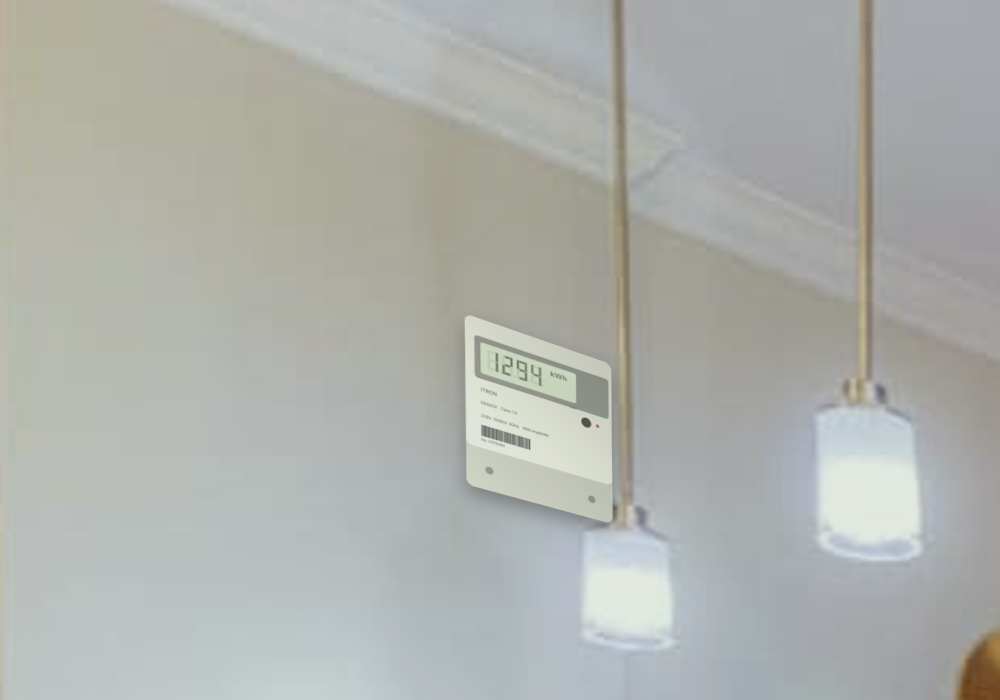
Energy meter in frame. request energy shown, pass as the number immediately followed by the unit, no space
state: 1294kWh
